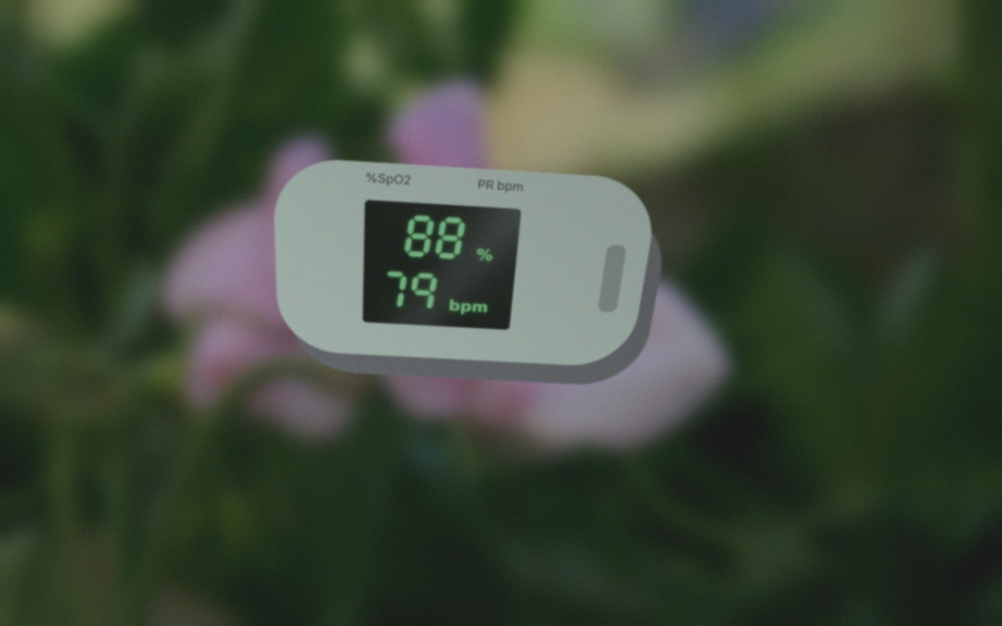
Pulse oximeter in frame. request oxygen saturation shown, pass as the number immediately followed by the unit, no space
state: 88%
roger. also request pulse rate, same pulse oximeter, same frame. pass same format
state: 79bpm
